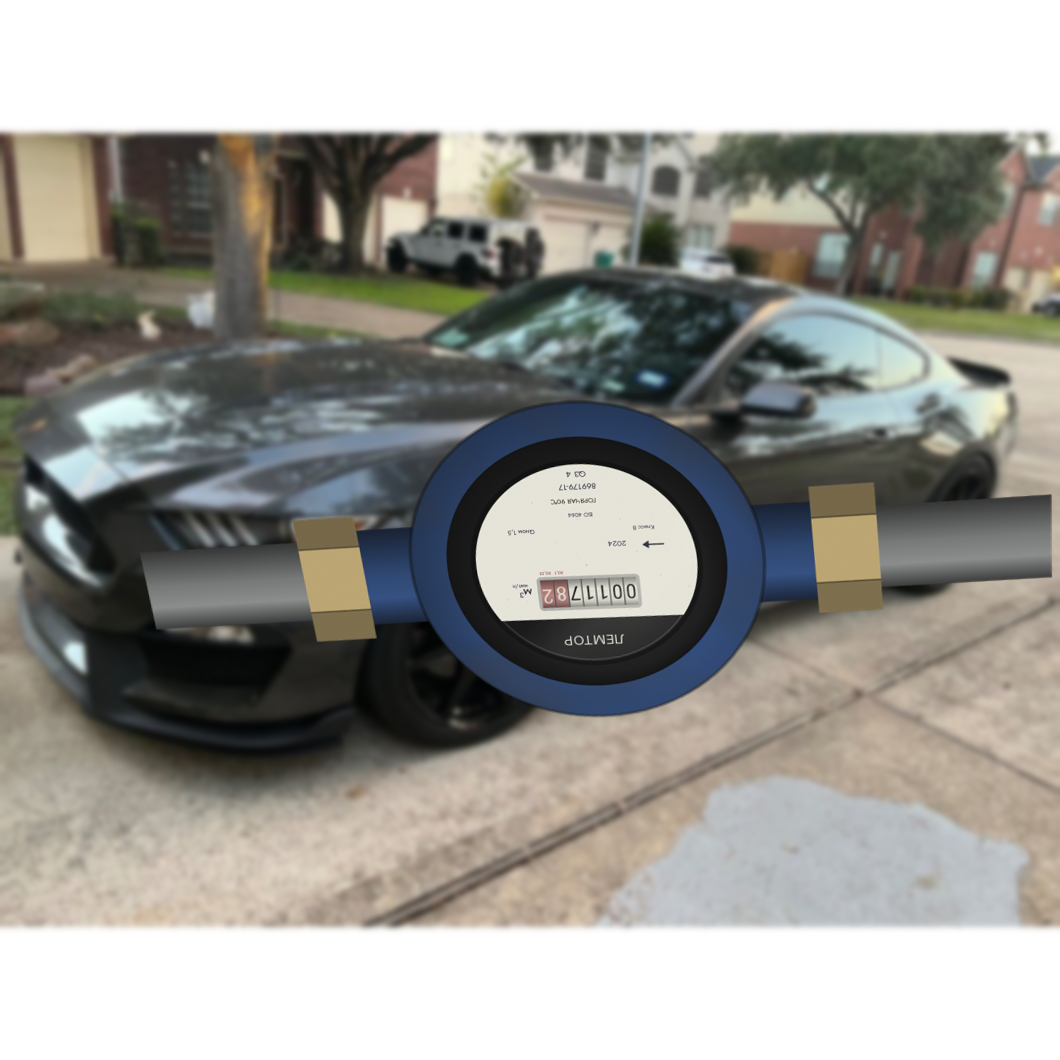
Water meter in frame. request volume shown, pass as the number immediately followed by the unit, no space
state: 117.82m³
